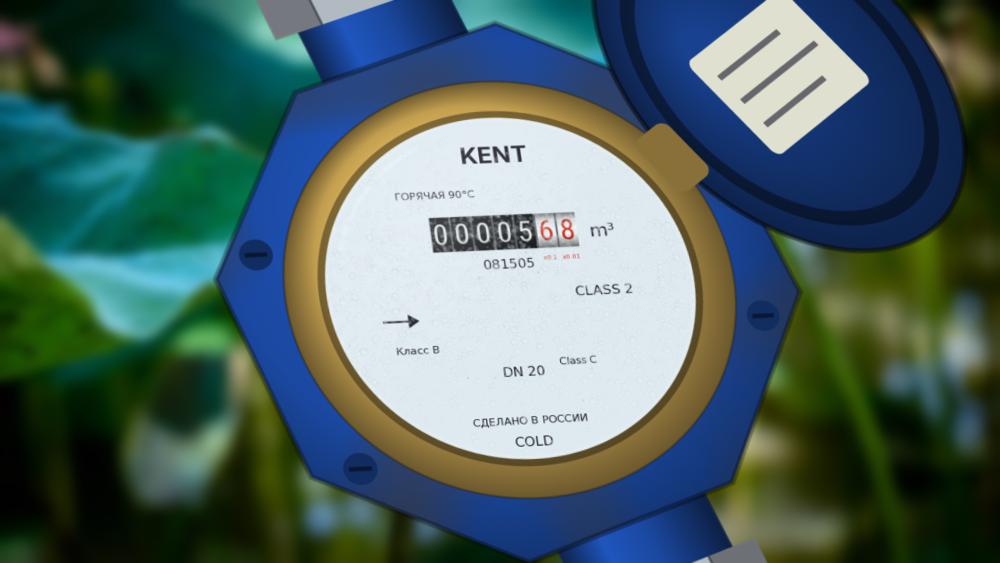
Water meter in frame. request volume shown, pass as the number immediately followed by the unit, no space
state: 5.68m³
